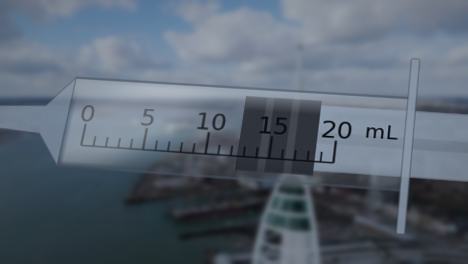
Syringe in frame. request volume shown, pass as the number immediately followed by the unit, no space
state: 12.5mL
